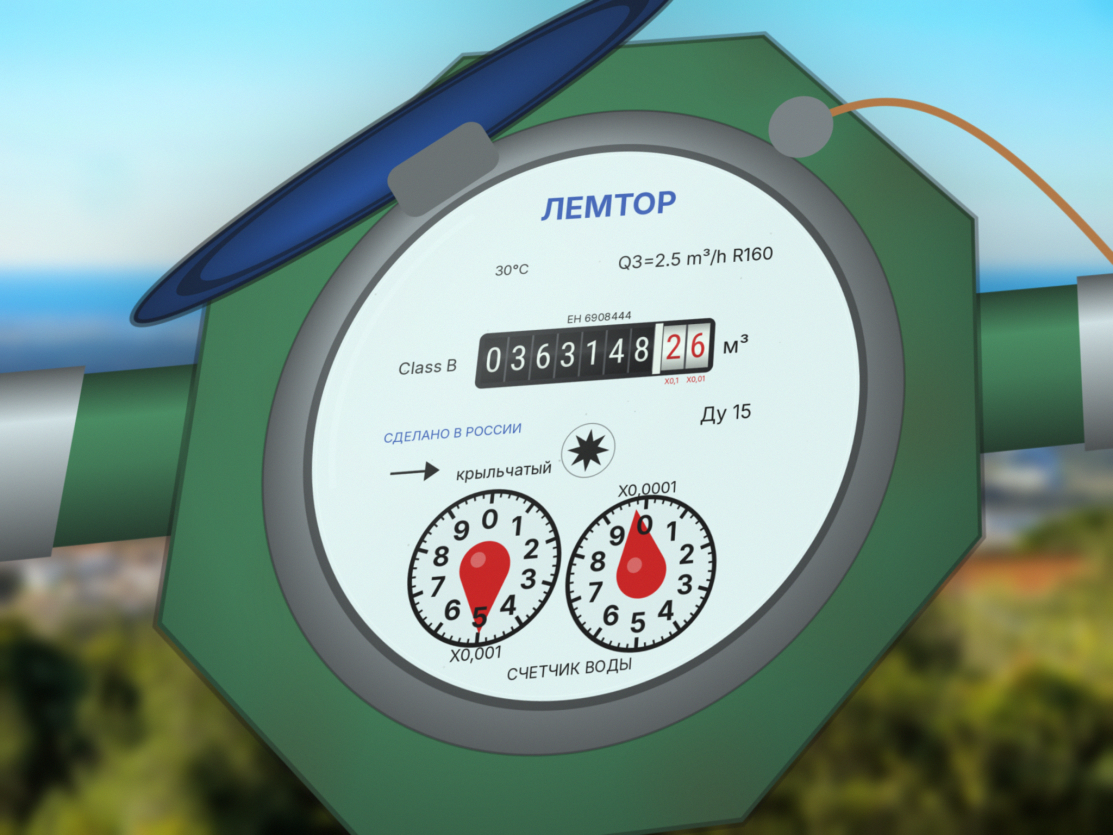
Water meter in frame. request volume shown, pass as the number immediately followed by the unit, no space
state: 363148.2649m³
